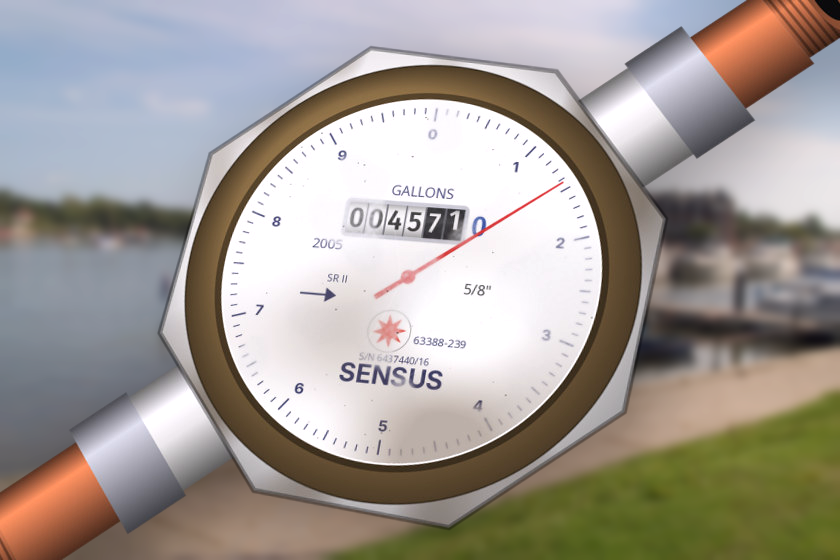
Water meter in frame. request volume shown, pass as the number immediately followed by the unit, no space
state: 45711.4gal
